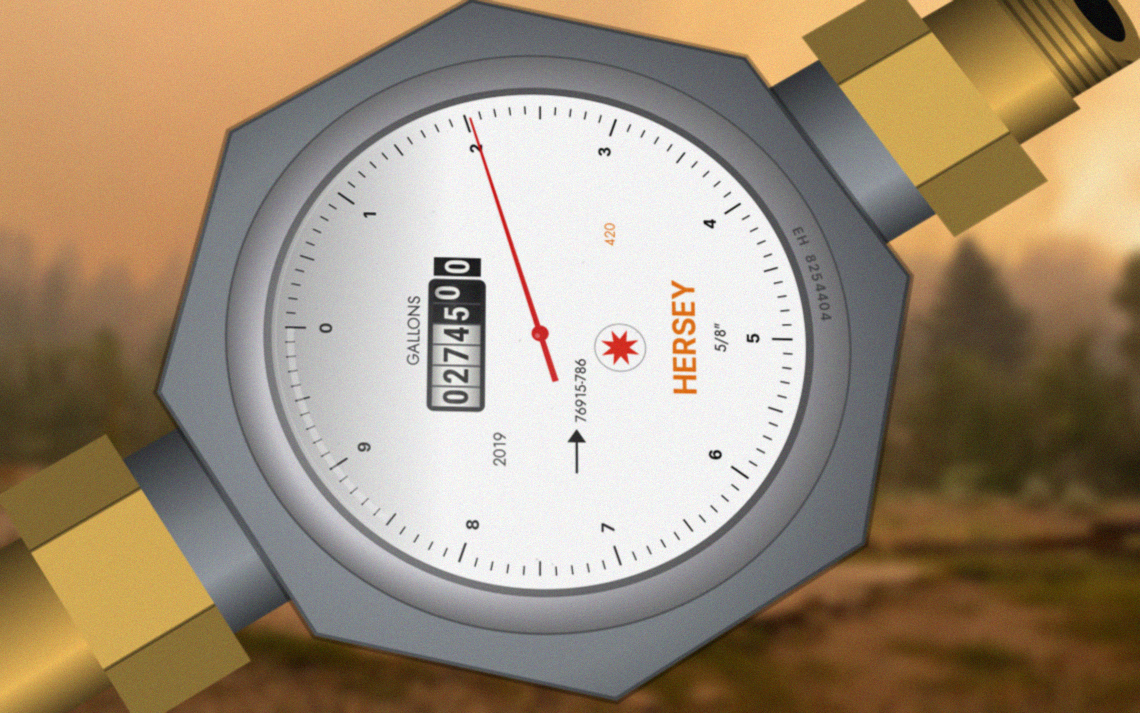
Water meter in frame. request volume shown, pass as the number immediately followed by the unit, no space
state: 274502.0gal
